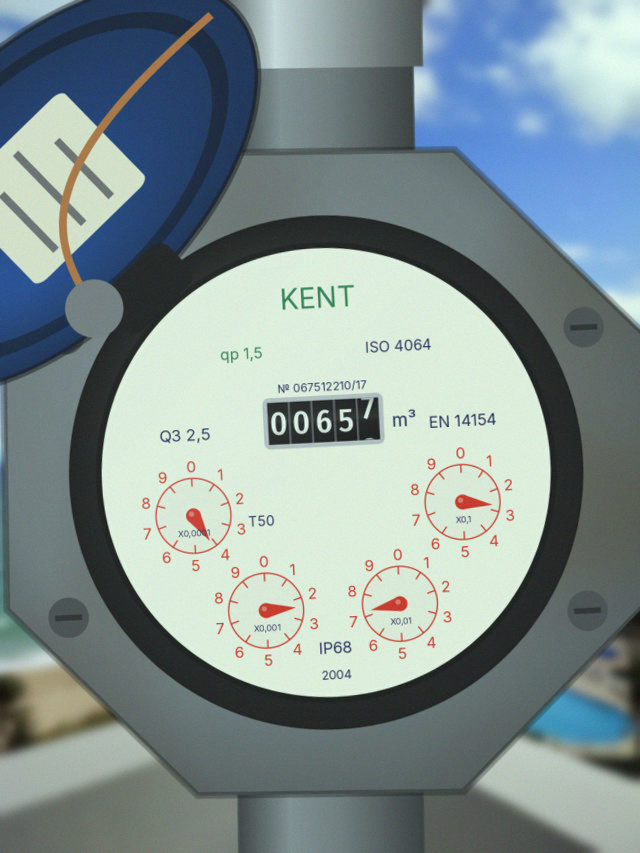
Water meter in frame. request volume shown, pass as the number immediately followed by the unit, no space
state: 657.2724m³
